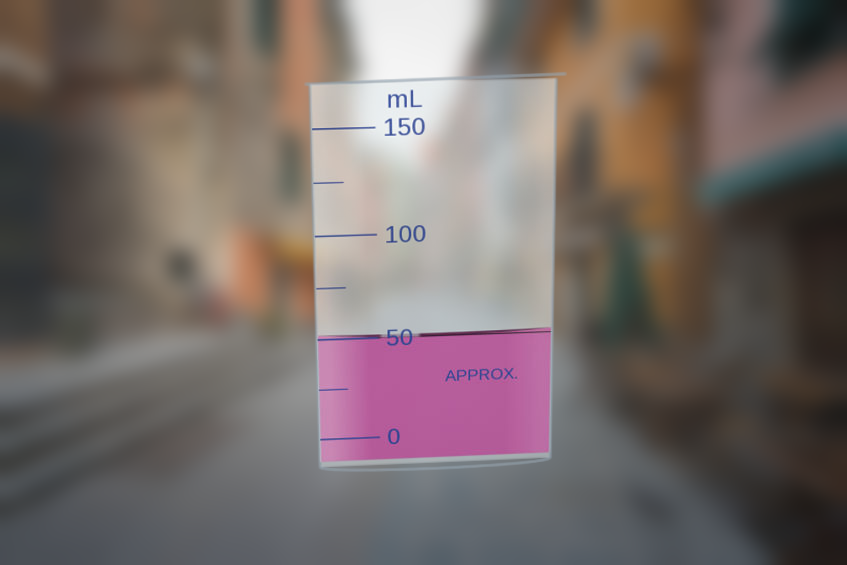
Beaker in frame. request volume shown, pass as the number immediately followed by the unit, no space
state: 50mL
